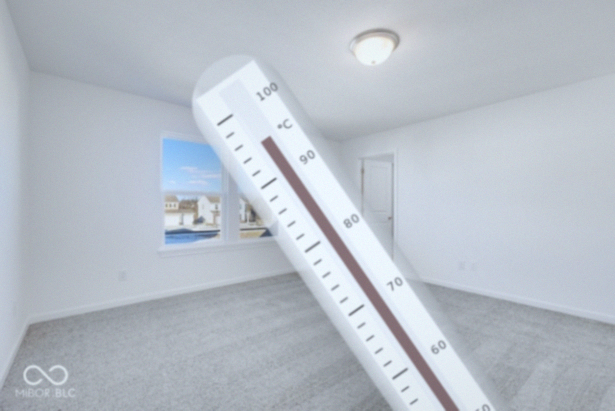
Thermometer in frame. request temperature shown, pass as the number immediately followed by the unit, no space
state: 95°C
